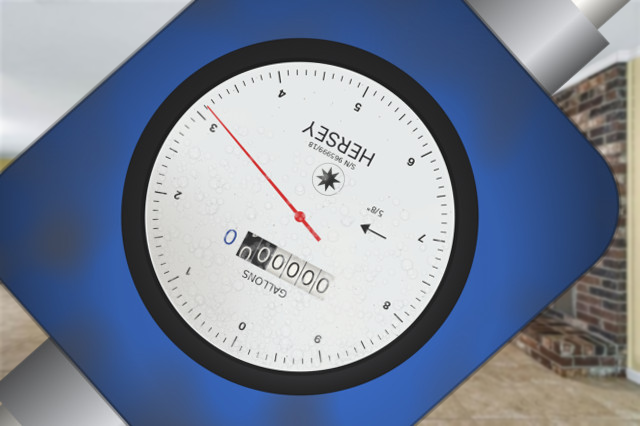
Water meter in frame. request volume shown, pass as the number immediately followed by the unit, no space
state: 3.1gal
